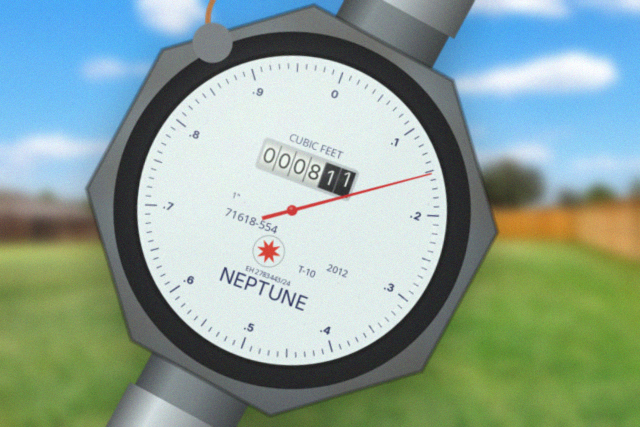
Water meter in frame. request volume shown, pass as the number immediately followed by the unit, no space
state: 811.15ft³
